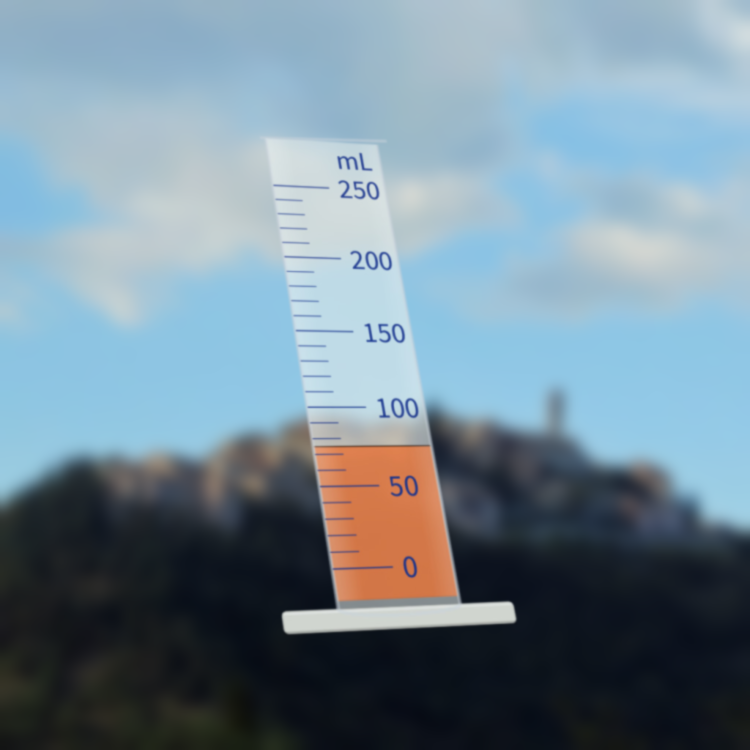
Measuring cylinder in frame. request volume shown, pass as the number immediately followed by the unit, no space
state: 75mL
